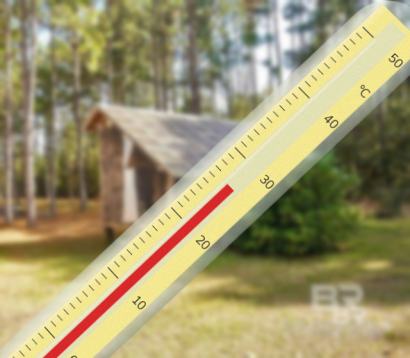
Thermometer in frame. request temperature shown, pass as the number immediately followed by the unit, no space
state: 26.5°C
